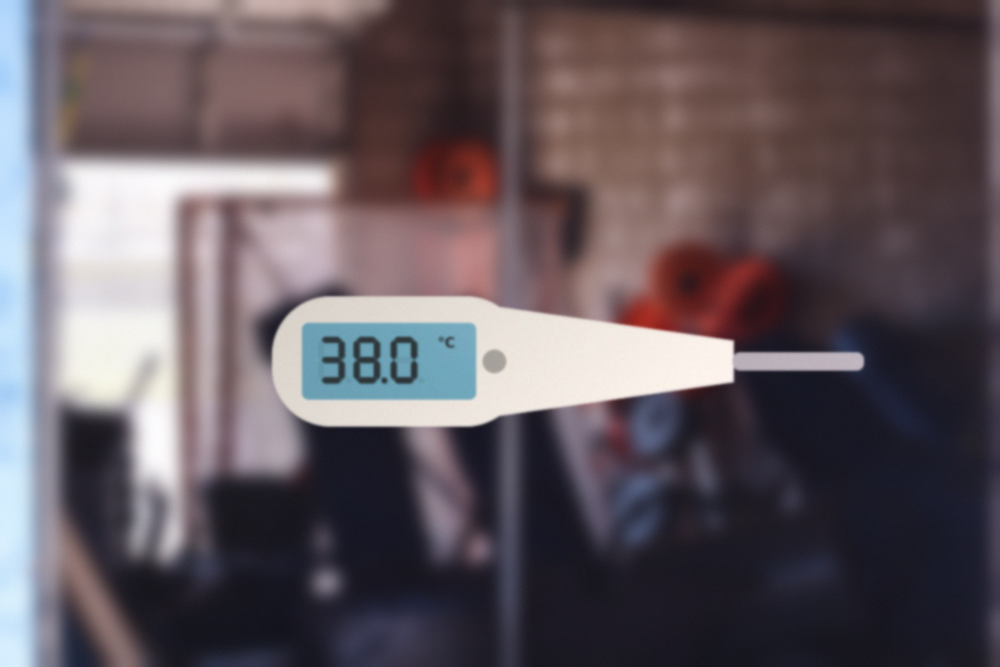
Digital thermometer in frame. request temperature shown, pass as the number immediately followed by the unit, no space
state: 38.0°C
